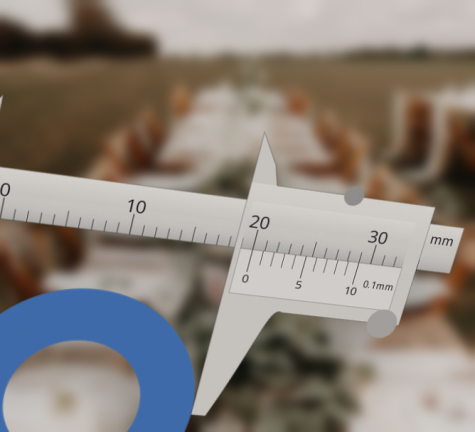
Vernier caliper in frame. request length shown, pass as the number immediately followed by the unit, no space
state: 20.0mm
